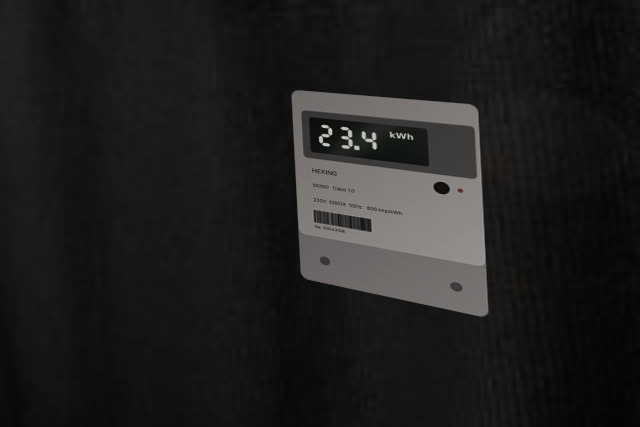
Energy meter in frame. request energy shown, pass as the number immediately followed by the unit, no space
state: 23.4kWh
